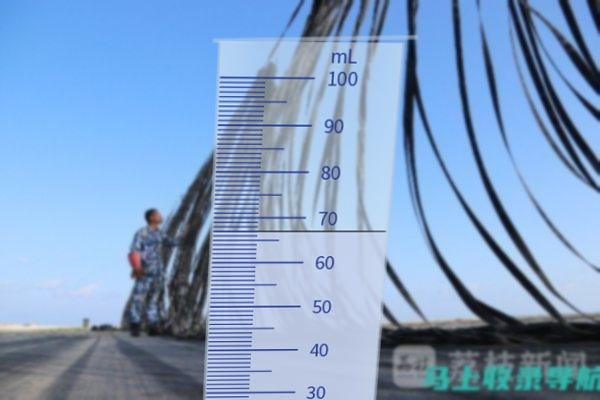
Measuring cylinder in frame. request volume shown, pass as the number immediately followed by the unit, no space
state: 67mL
